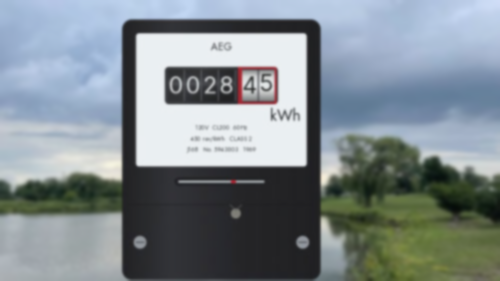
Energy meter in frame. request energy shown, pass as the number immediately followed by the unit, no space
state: 28.45kWh
